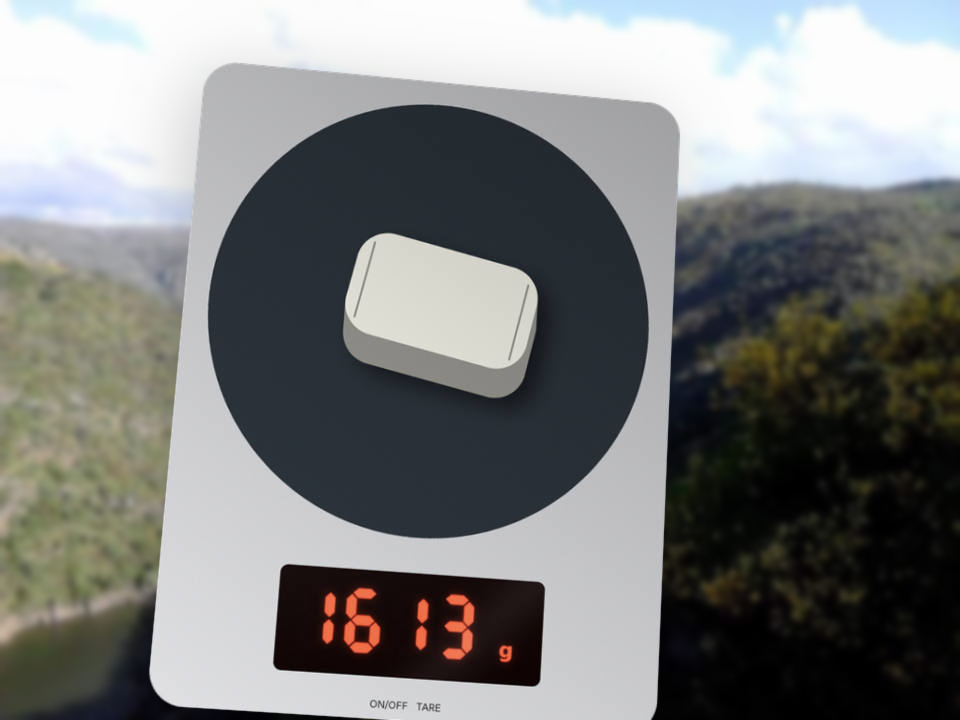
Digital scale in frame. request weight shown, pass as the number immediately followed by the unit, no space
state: 1613g
